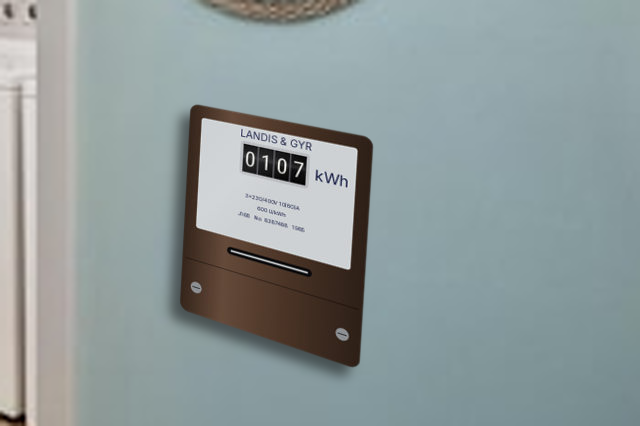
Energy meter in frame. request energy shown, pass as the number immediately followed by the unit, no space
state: 107kWh
